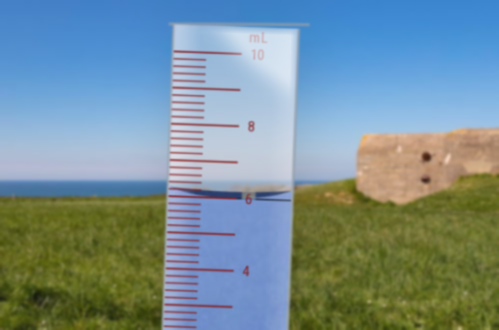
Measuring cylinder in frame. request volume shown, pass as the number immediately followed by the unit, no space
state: 6mL
